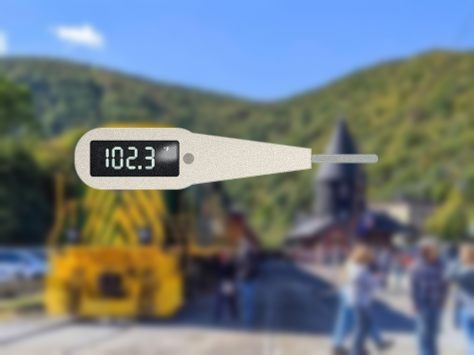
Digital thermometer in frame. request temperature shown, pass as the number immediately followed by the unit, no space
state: 102.3°F
